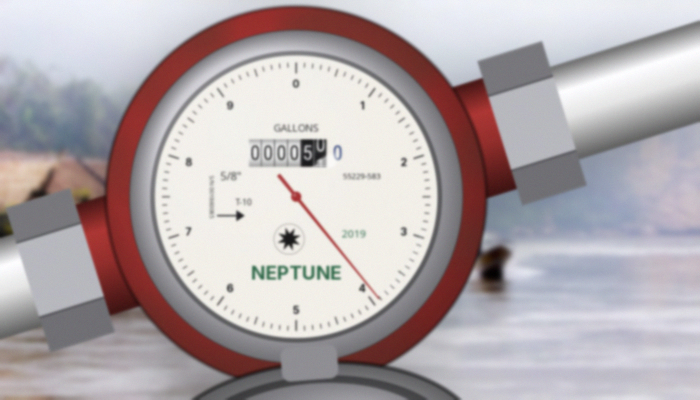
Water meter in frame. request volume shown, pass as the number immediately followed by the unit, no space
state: 503.9gal
